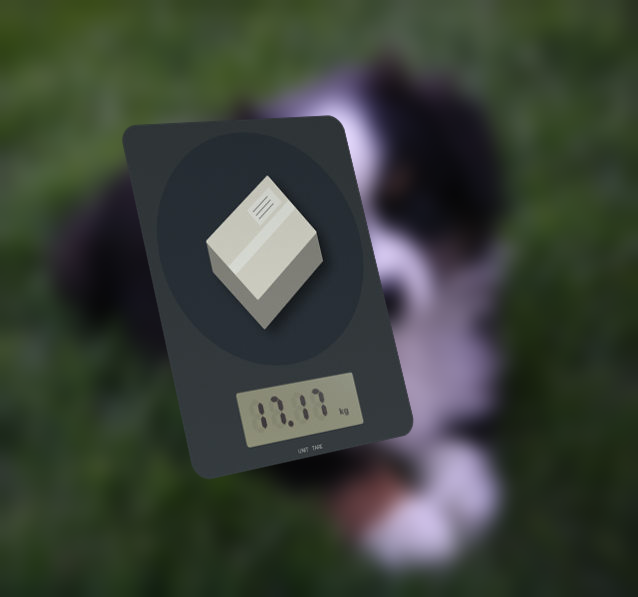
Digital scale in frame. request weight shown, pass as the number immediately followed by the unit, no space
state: 17.17kg
